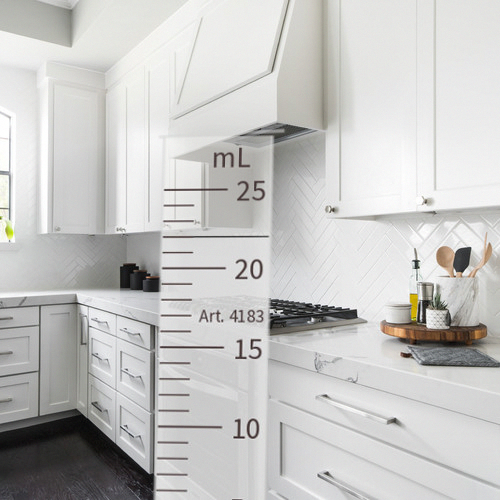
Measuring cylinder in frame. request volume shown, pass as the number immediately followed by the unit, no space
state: 22mL
